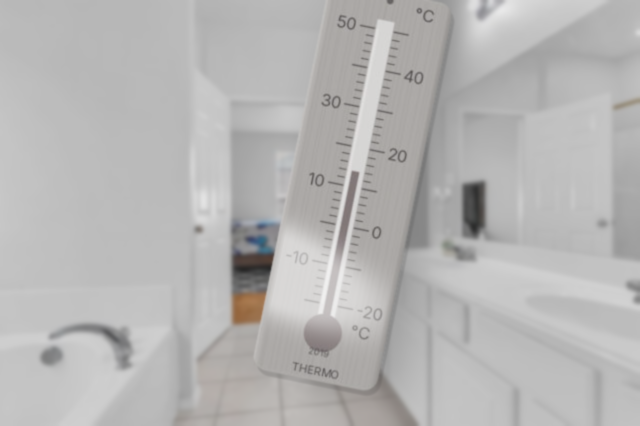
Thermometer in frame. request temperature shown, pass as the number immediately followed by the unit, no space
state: 14°C
